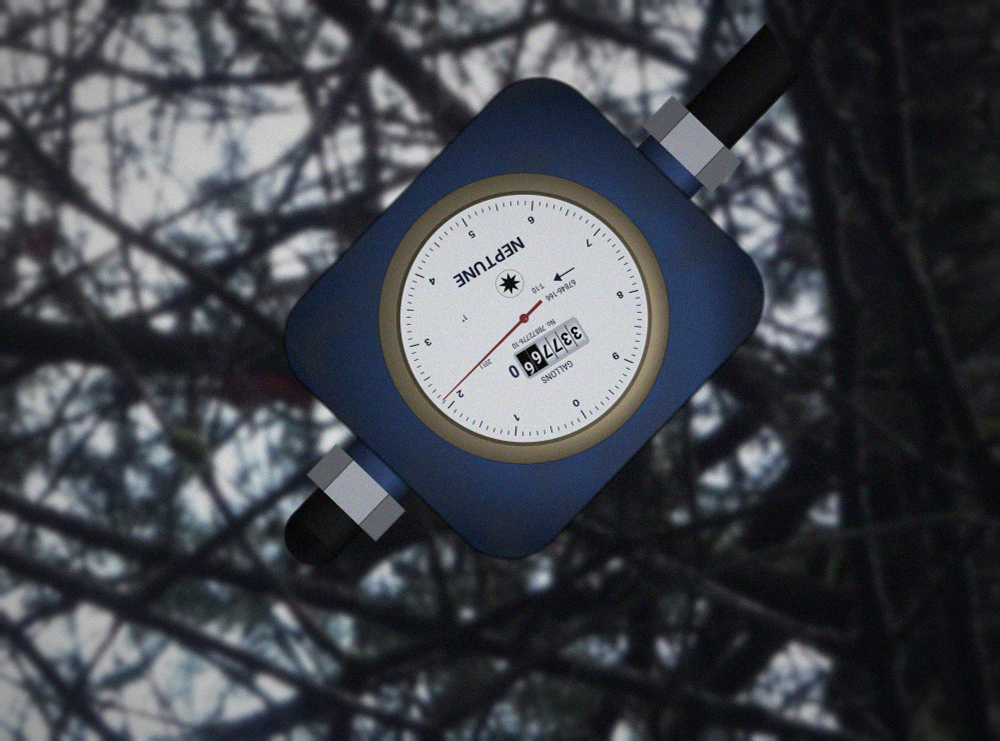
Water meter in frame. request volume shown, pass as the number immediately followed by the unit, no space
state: 3377662.1gal
